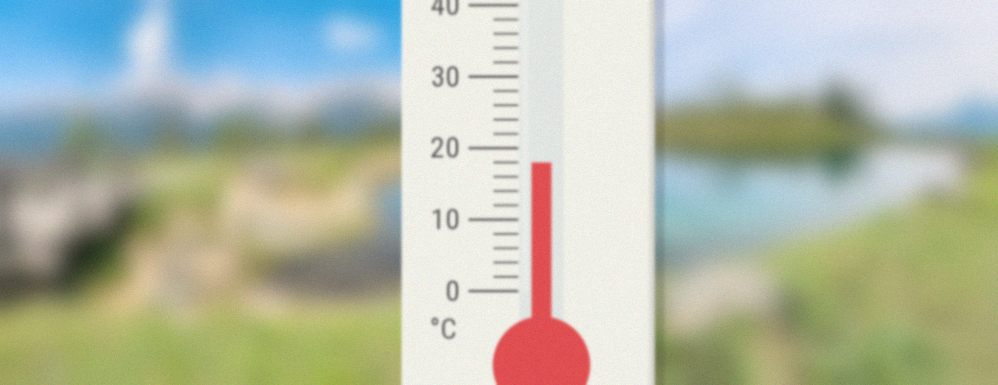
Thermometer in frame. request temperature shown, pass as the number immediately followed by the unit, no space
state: 18°C
